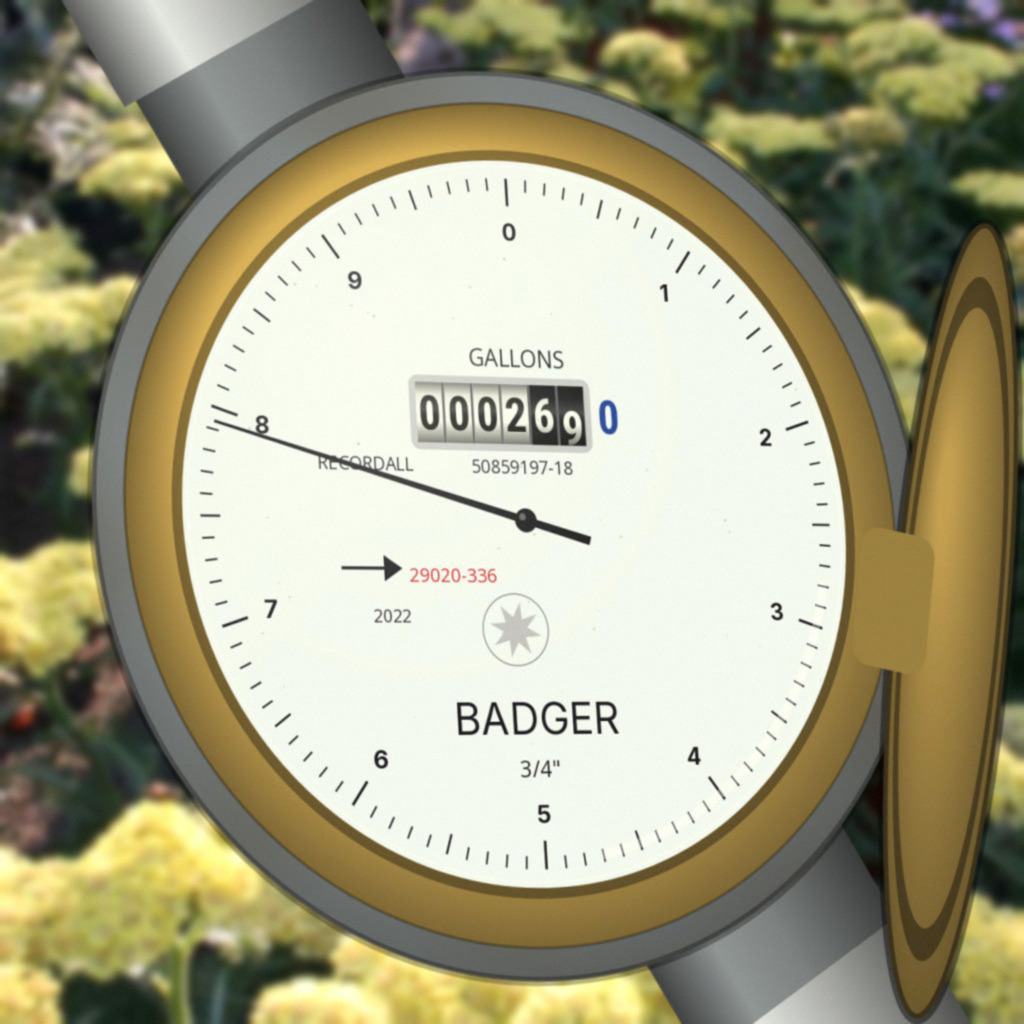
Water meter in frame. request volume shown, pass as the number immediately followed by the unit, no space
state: 2687.9gal
